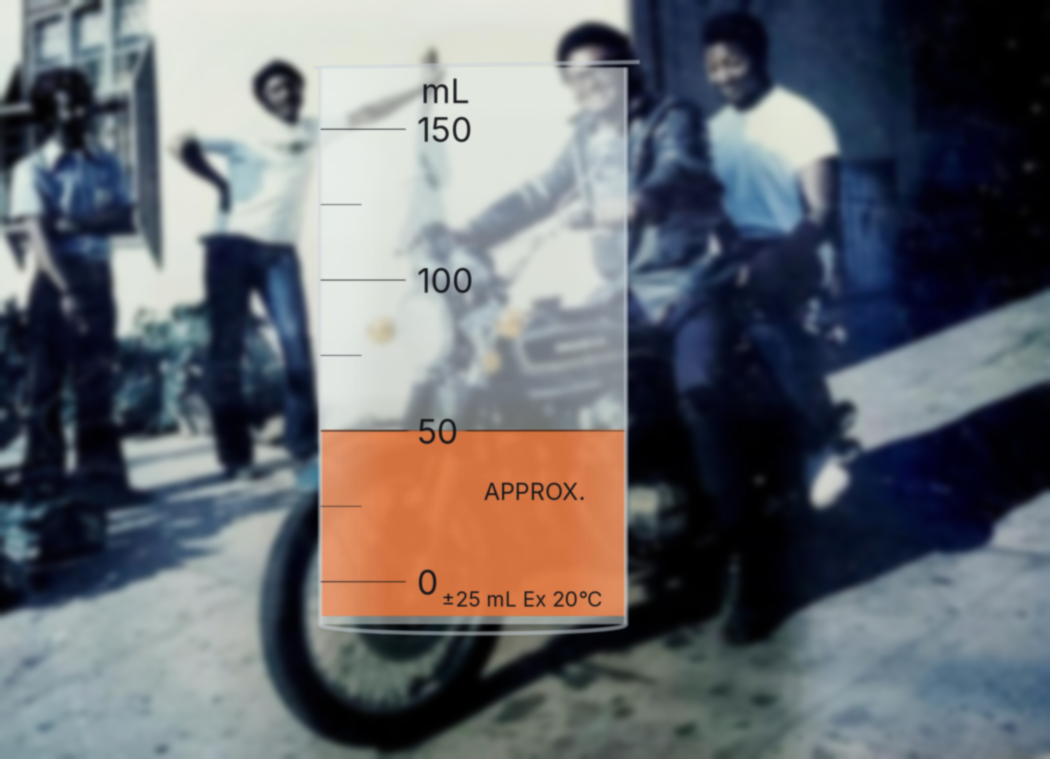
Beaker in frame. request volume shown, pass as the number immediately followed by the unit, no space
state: 50mL
